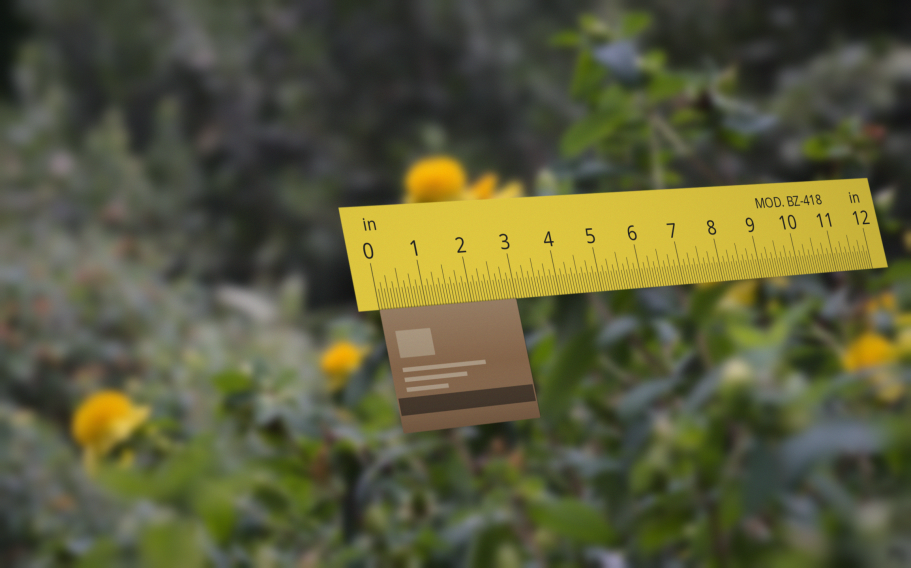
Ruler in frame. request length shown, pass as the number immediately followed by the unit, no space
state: 3in
